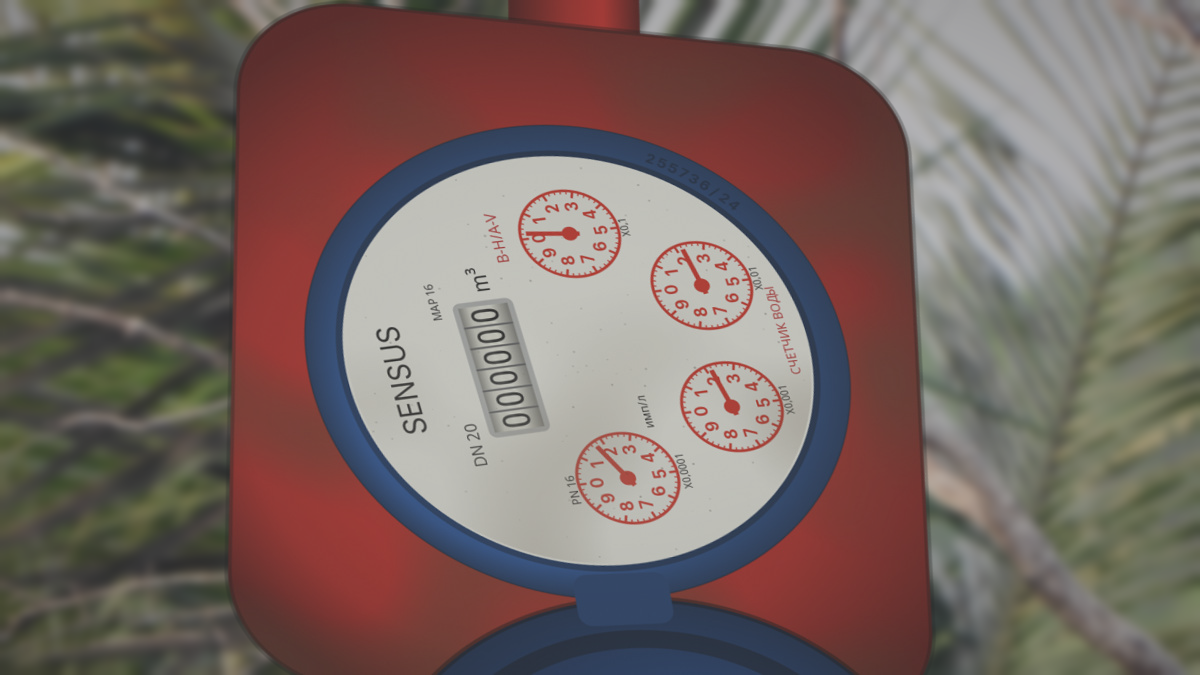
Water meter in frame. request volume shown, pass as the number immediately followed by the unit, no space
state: 0.0221m³
